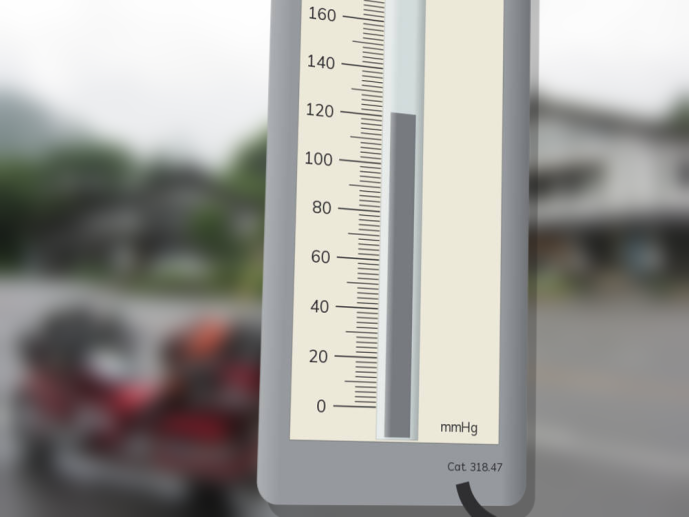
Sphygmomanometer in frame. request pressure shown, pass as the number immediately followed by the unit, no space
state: 122mmHg
